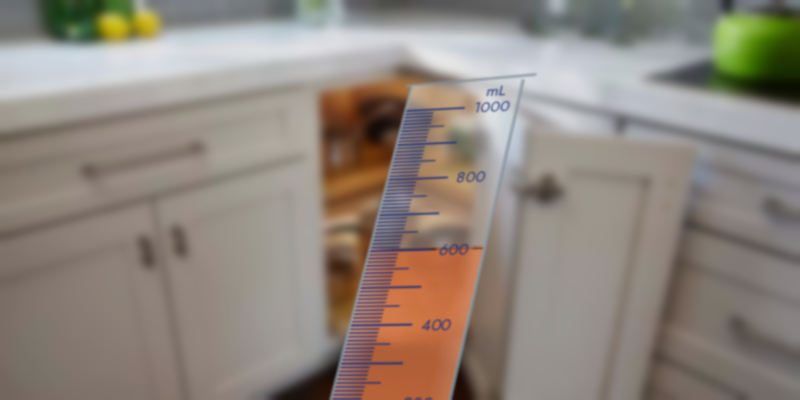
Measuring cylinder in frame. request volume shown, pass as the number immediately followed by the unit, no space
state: 600mL
